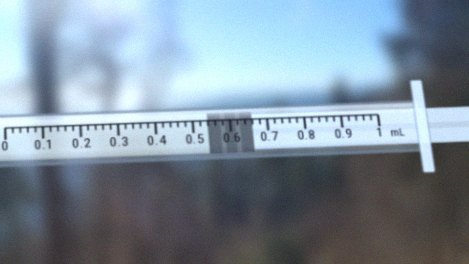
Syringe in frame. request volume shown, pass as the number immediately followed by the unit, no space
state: 0.54mL
